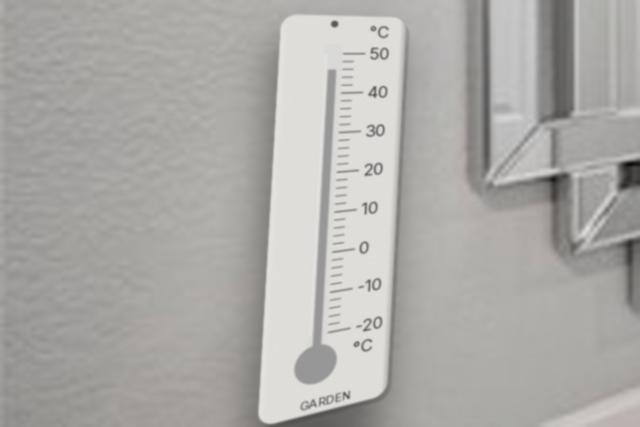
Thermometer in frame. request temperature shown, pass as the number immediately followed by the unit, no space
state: 46°C
